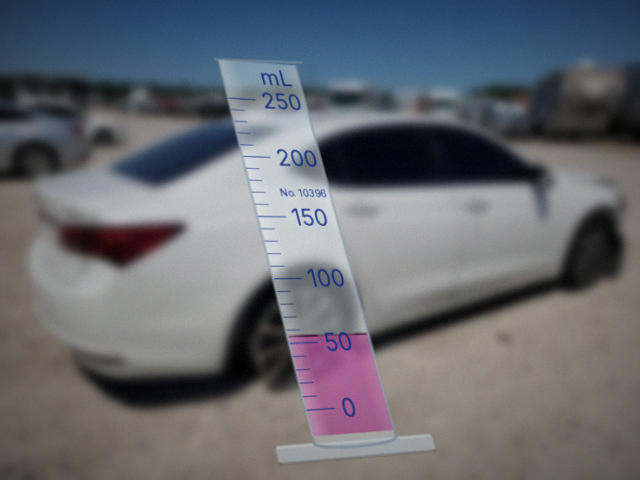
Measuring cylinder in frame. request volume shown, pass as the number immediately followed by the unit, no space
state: 55mL
